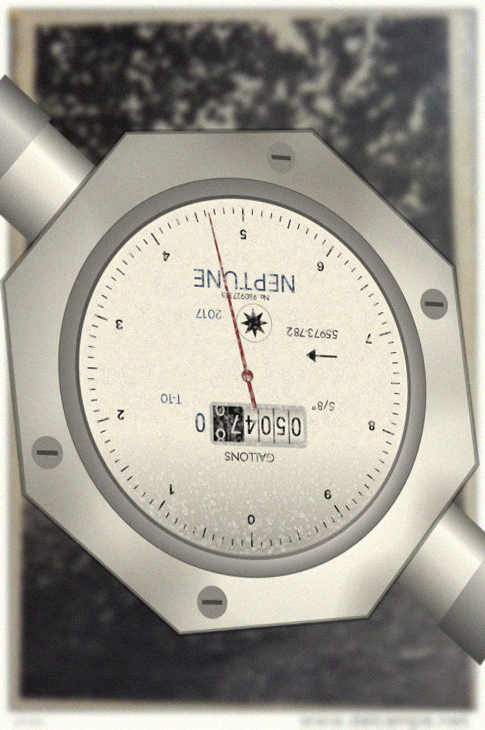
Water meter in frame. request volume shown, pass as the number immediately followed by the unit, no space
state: 504784.6gal
